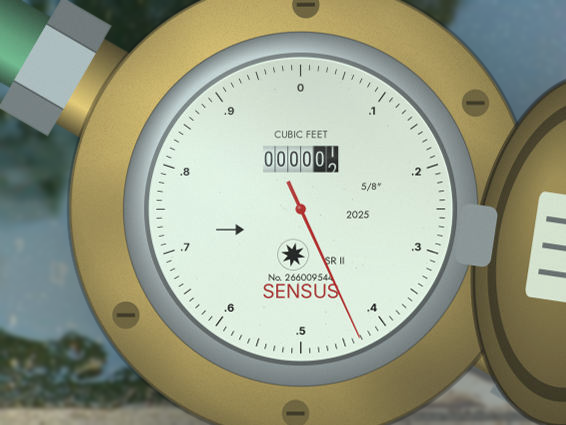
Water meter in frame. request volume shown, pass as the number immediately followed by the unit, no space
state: 1.43ft³
